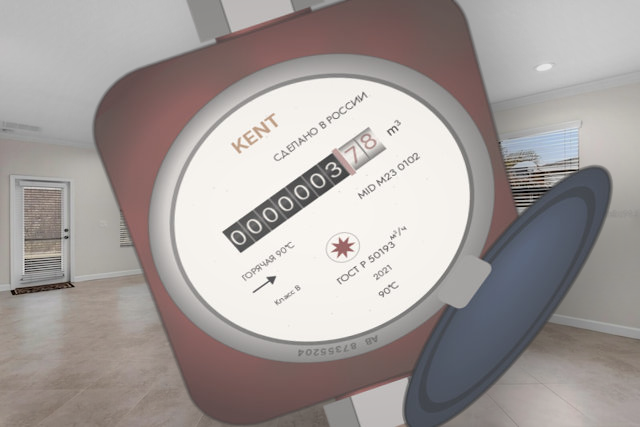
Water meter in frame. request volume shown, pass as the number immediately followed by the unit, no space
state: 3.78m³
